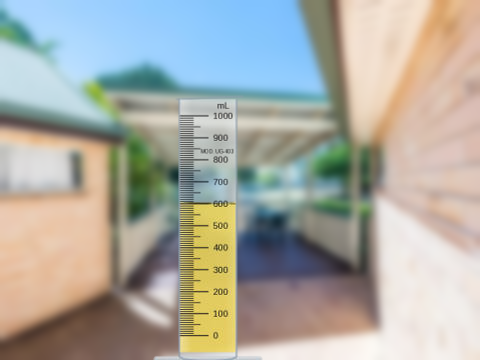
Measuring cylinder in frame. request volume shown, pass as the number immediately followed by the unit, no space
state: 600mL
